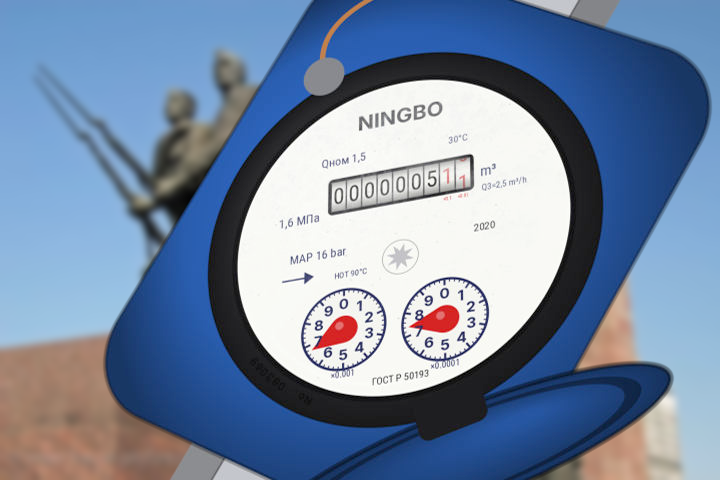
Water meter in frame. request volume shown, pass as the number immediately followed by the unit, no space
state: 5.1067m³
